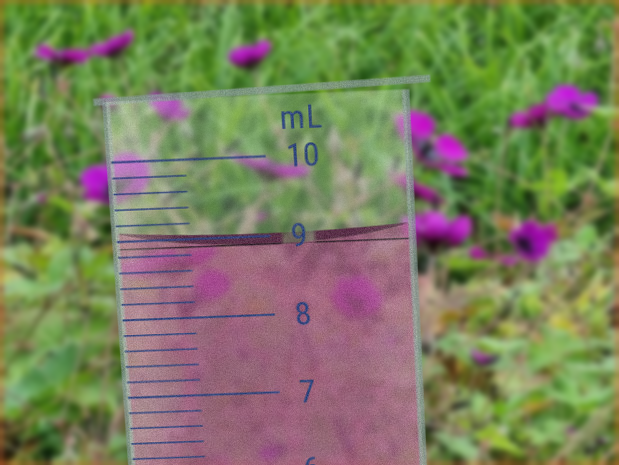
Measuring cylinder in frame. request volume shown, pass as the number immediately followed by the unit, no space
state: 8.9mL
